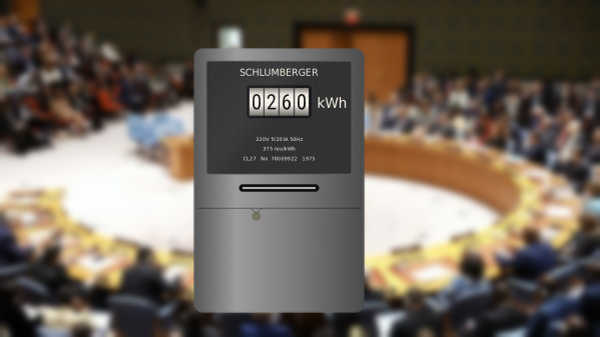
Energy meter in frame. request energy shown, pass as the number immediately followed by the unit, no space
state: 260kWh
